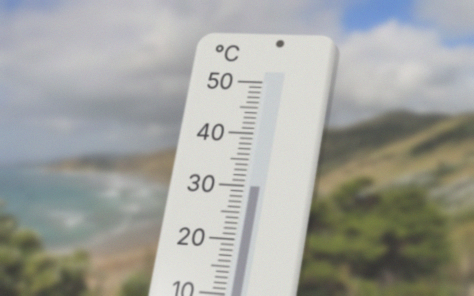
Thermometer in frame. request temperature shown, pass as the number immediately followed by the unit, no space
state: 30°C
